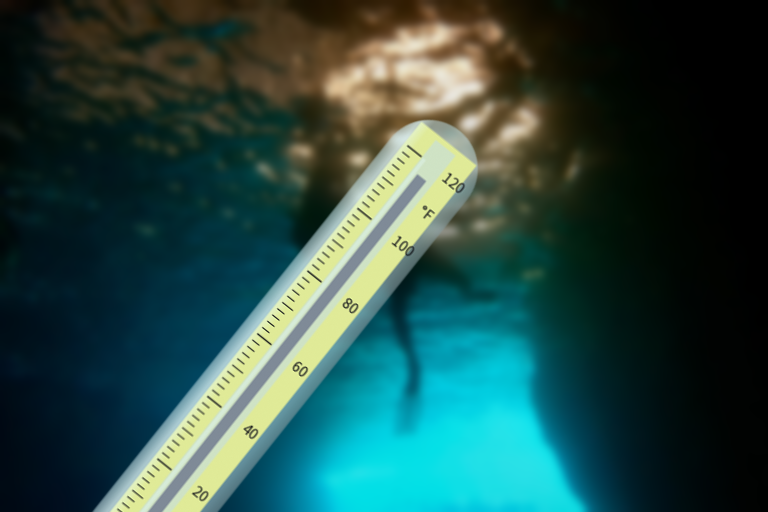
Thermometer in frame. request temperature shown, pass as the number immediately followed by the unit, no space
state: 116°F
